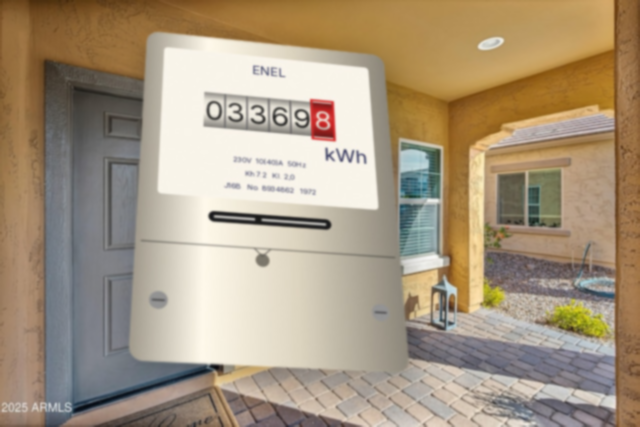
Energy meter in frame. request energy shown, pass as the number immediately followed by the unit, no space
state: 3369.8kWh
